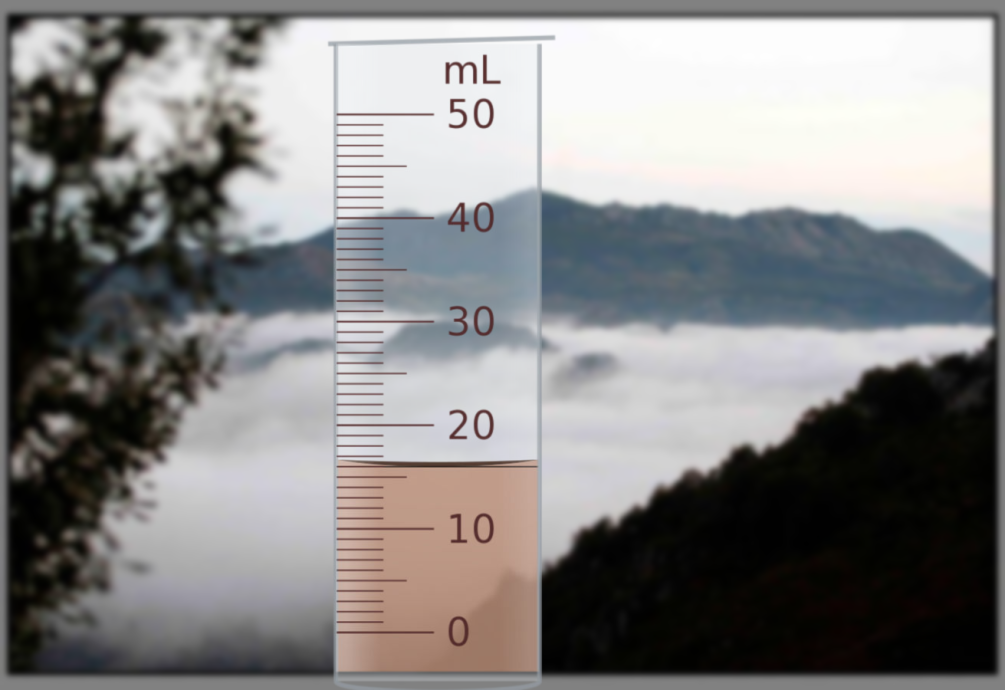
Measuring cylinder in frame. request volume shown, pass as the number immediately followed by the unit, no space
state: 16mL
